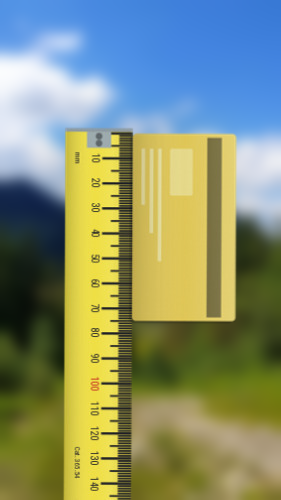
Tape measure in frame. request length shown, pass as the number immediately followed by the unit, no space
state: 75mm
